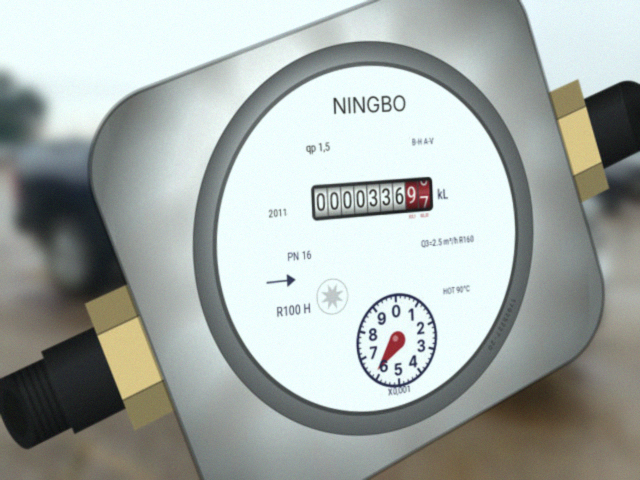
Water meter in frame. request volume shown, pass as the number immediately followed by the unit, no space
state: 336.966kL
